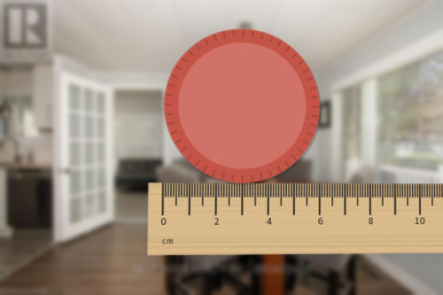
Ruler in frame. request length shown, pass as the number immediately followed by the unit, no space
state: 6cm
